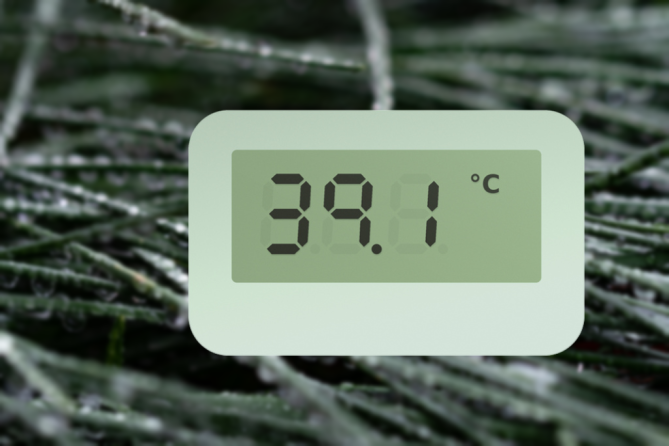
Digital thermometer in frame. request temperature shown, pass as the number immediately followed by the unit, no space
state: 39.1°C
